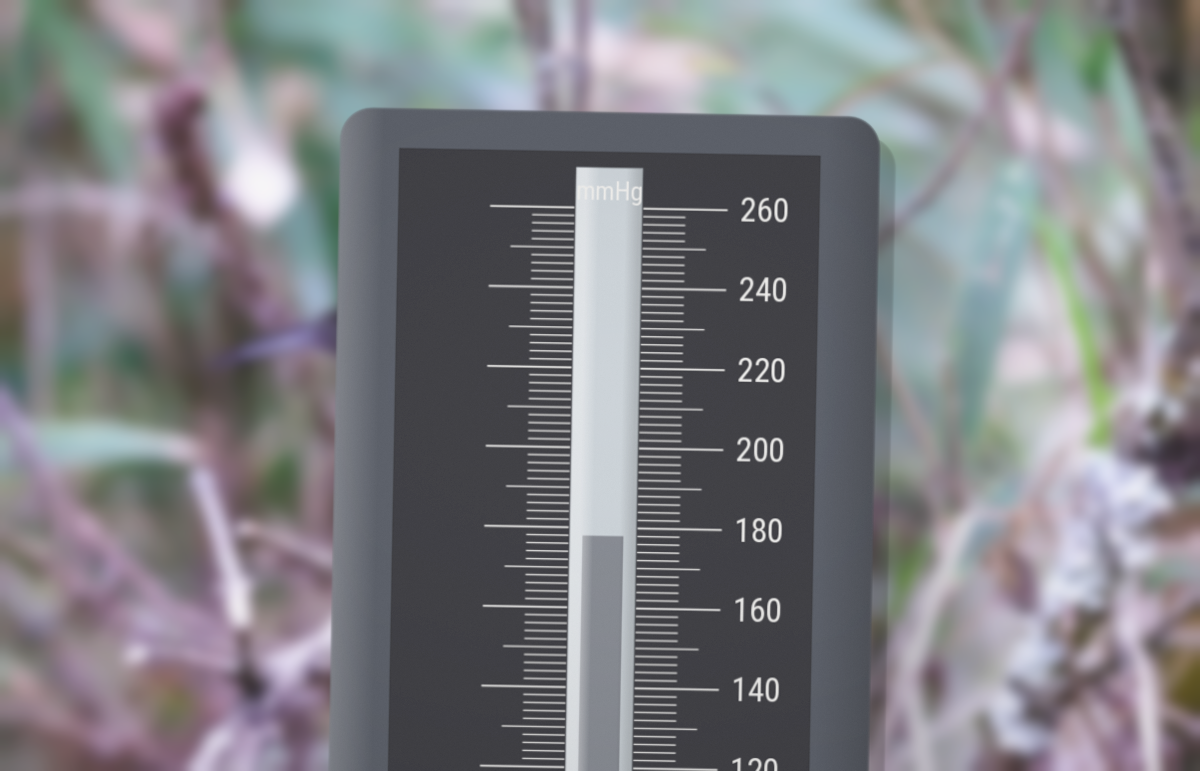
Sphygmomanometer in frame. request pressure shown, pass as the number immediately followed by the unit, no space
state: 178mmHg
